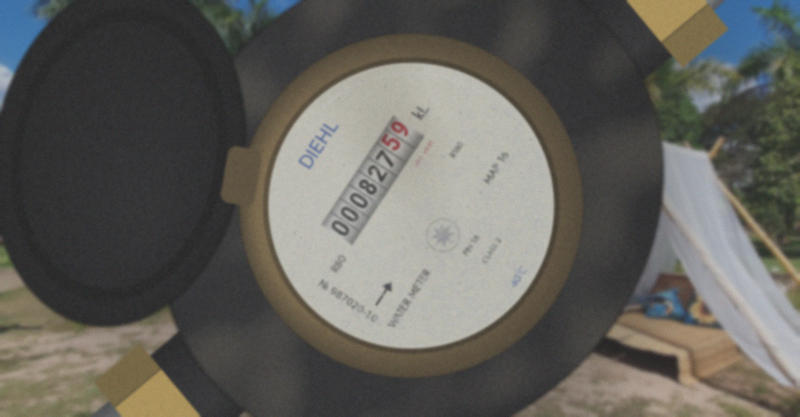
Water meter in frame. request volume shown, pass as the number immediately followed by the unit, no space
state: 827.59kL
